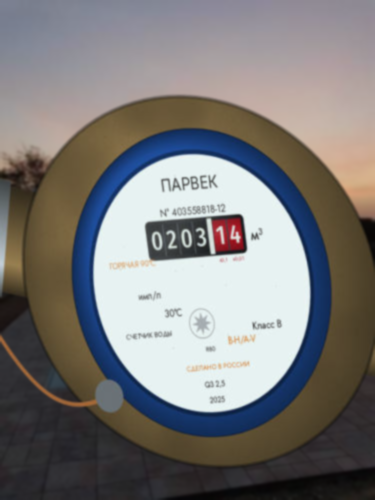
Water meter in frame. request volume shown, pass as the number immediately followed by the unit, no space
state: 203.14m³
